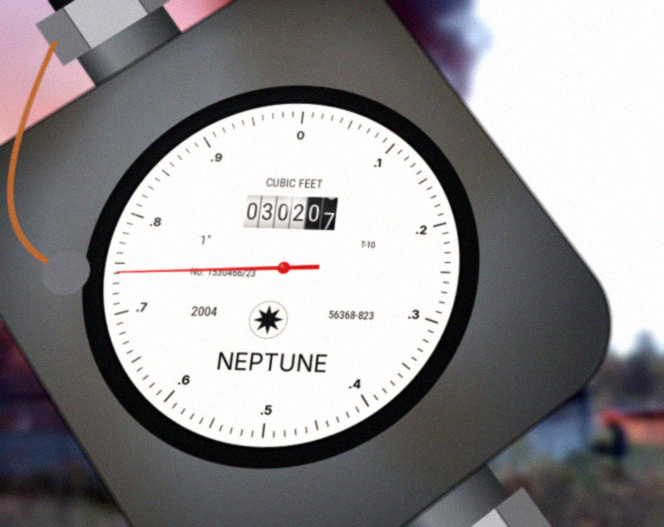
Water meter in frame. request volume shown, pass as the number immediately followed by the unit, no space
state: 30206.74ft³
